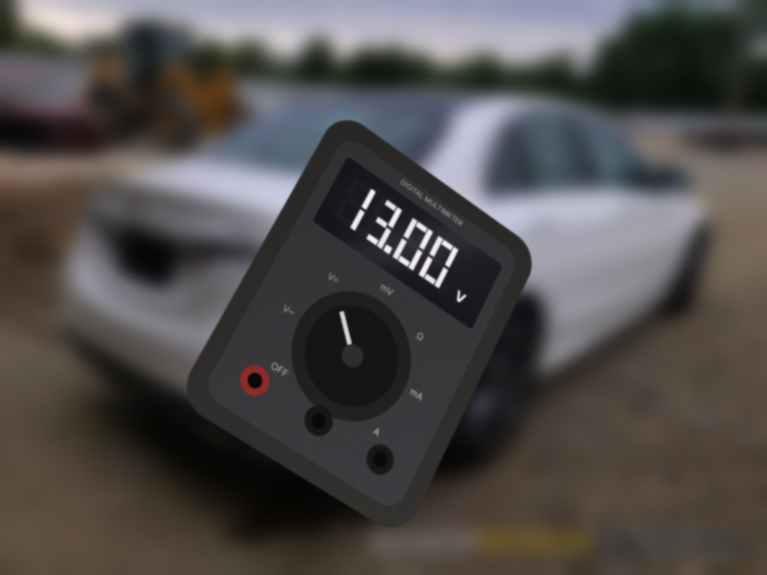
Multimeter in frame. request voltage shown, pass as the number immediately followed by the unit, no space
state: 13.00V
